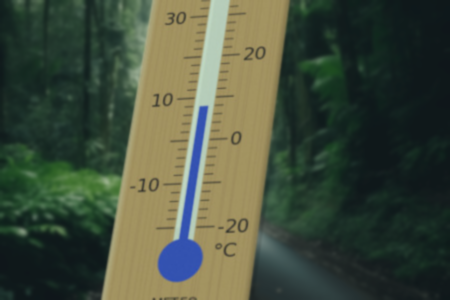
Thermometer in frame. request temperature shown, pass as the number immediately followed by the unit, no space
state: 8°C
